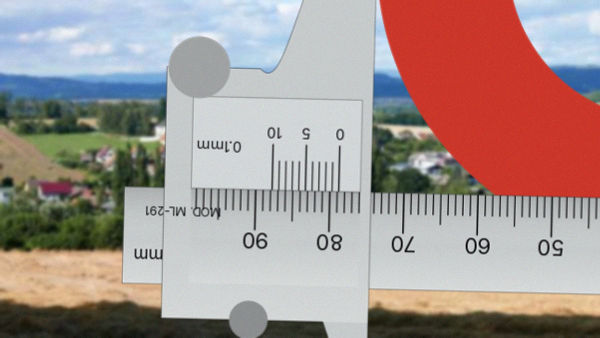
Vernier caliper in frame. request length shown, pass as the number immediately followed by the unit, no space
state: 78.8mm
